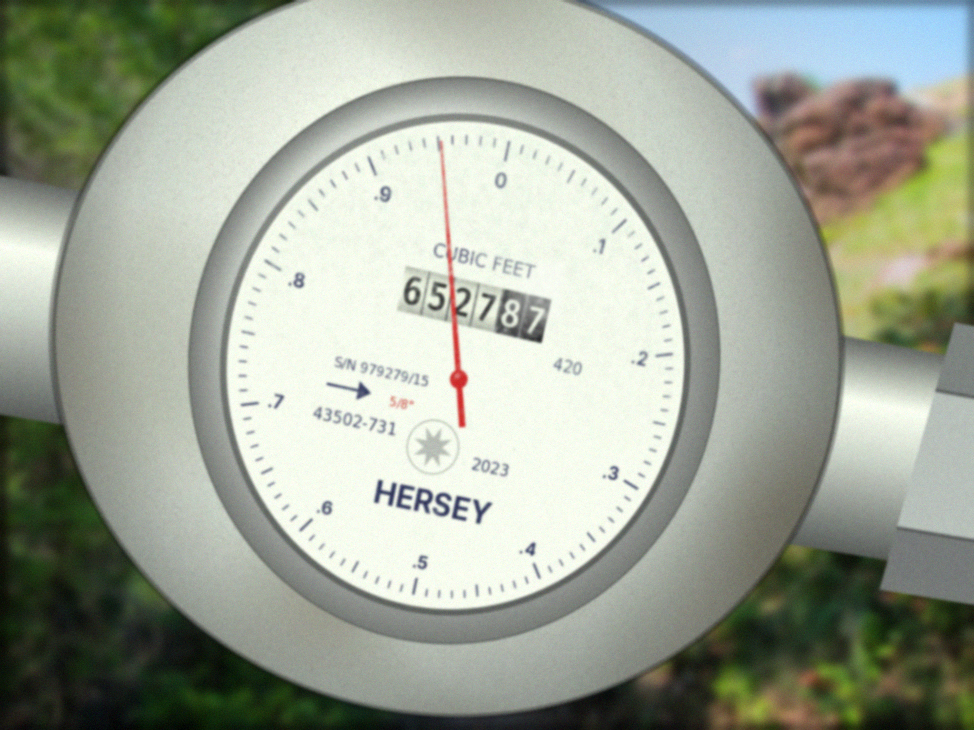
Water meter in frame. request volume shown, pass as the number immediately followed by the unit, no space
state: 652786.95ft³
